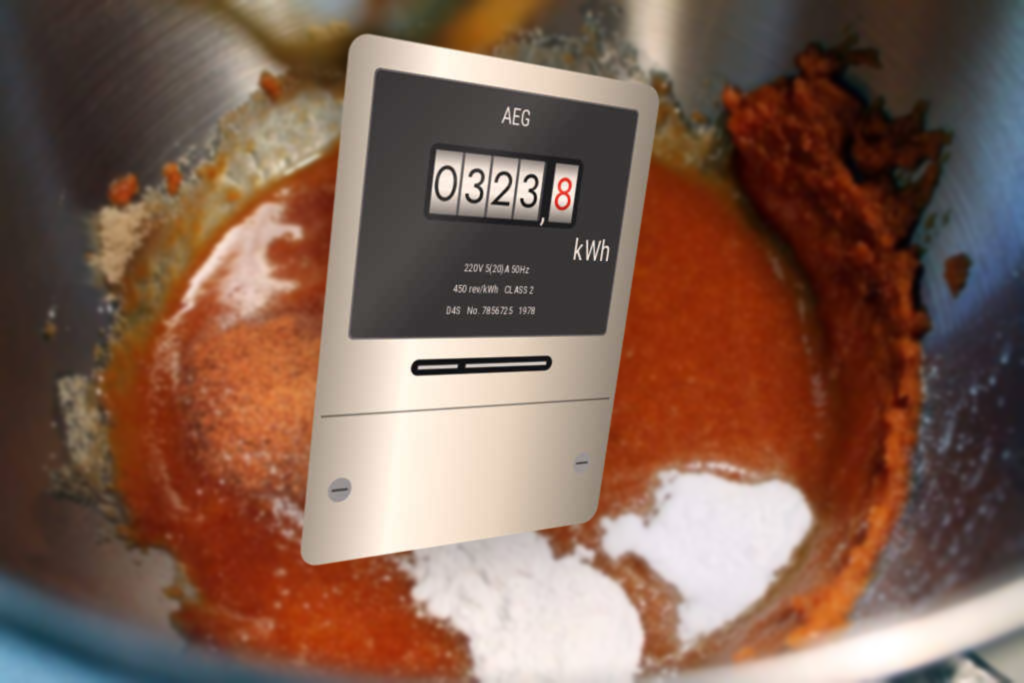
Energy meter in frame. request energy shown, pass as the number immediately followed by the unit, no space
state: 323.8kWh
